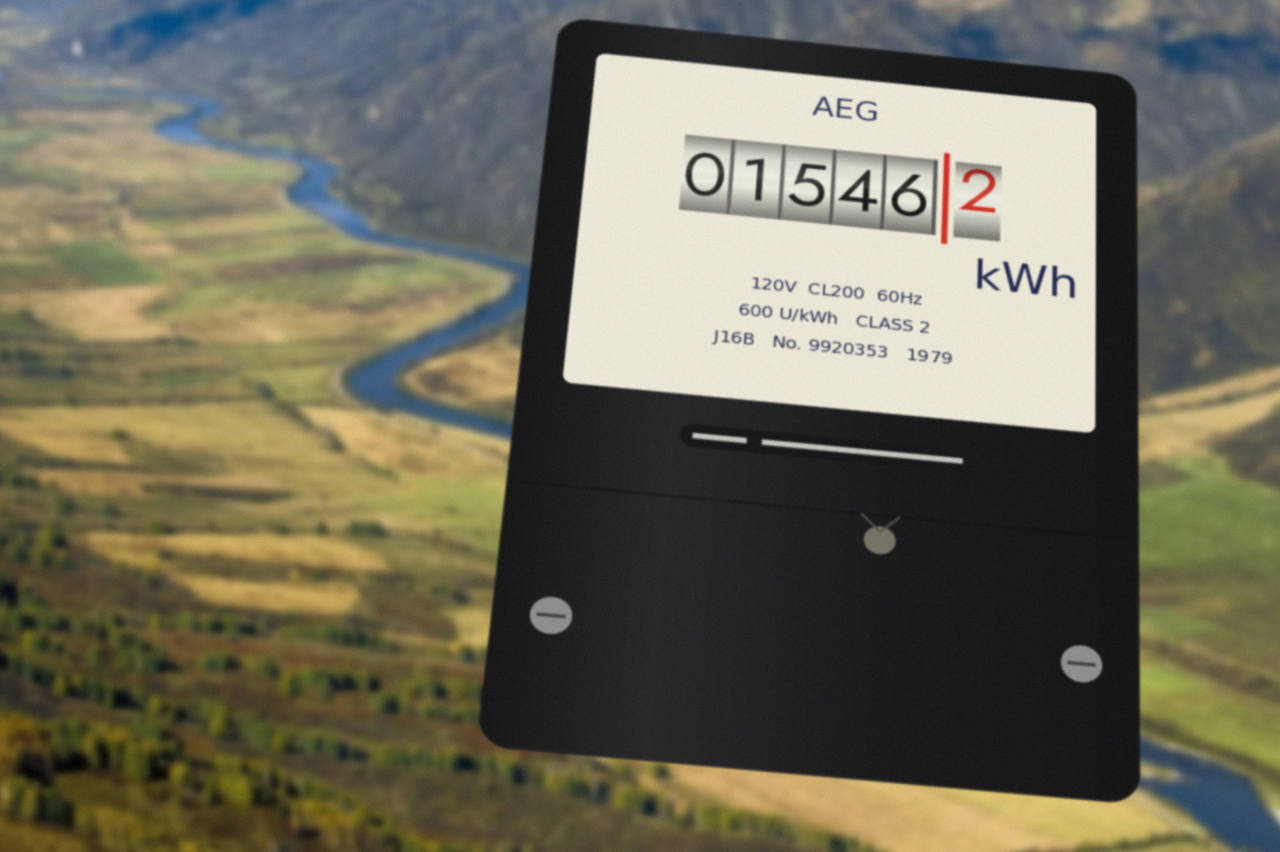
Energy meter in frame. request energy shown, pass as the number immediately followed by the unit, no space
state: 1546.2kWh
